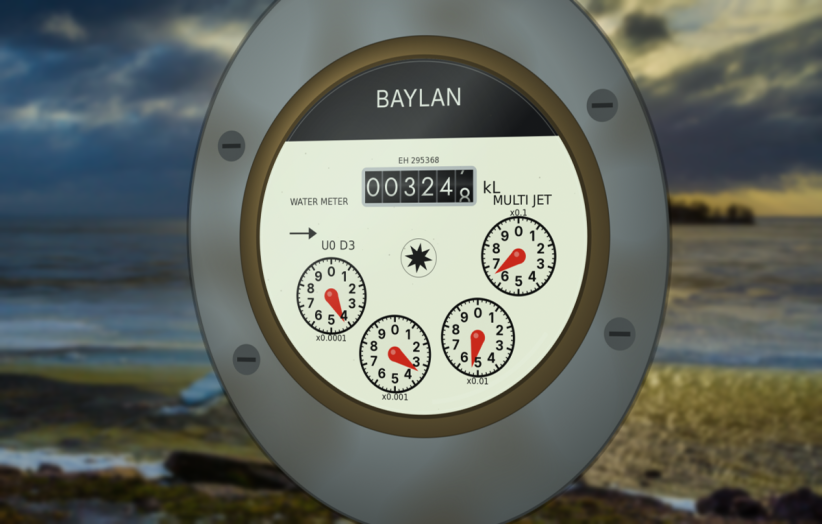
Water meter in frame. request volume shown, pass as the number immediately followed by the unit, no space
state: 3247.6534kL
